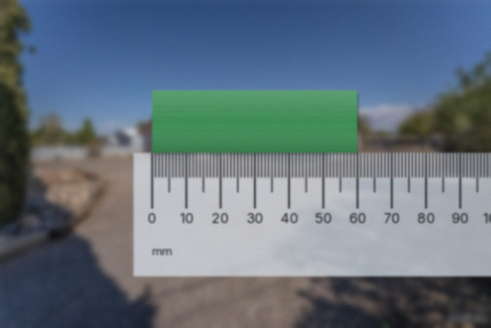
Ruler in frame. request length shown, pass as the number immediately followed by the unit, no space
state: 60mm
